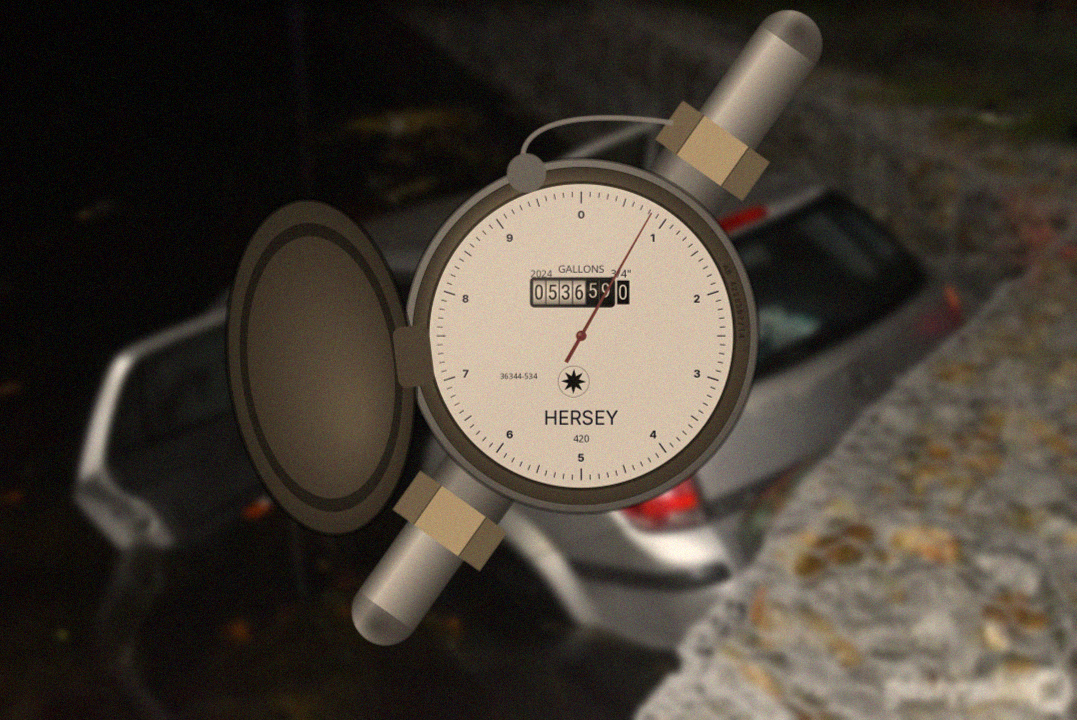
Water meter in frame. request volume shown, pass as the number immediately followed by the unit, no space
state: 536590.8gal
